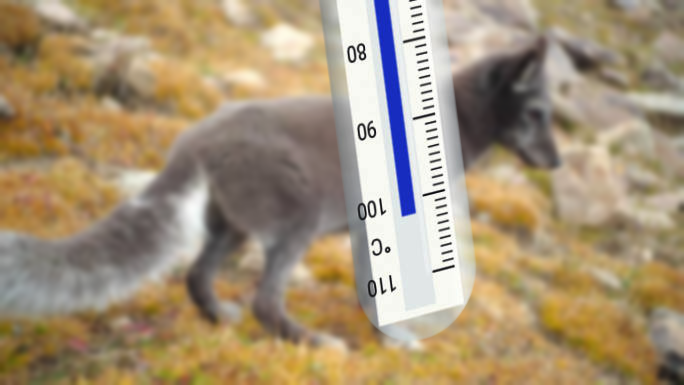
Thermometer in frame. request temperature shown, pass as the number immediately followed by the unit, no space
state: 102°C
